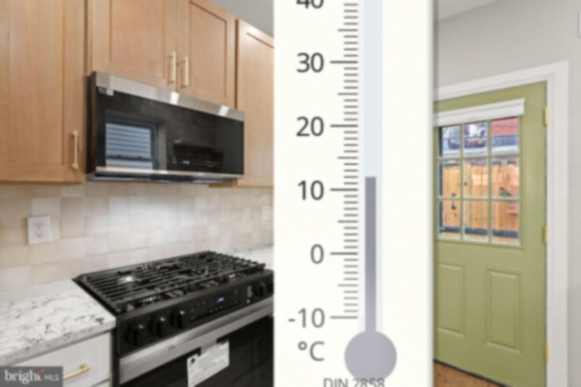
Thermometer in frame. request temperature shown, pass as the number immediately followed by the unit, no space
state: 12°C
